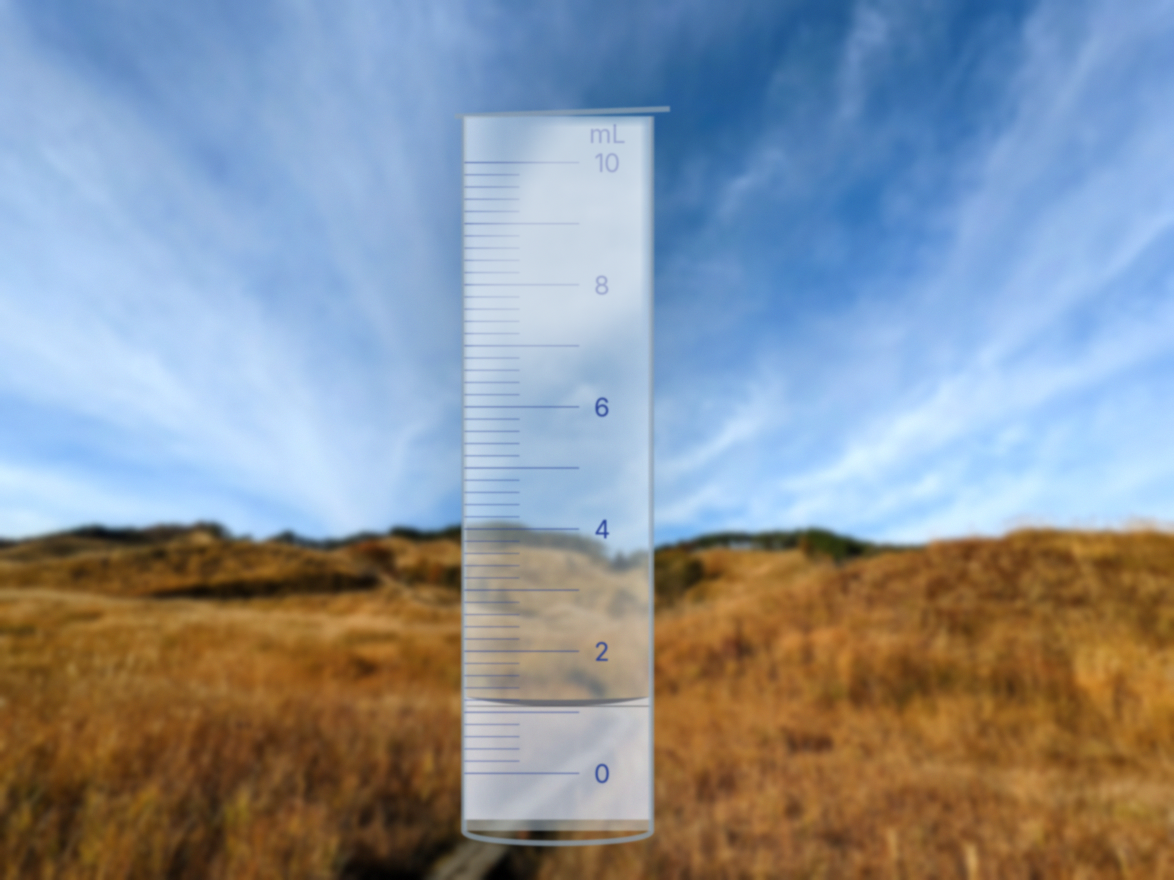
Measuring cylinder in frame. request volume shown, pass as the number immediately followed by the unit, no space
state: 1.1mL
